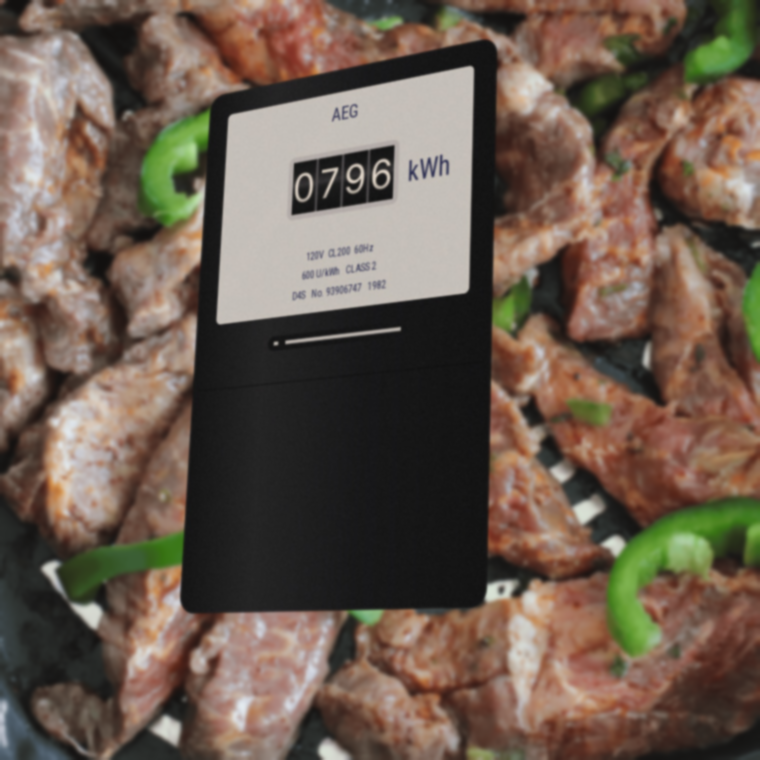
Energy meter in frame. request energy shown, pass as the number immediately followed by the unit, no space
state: 796kWh
